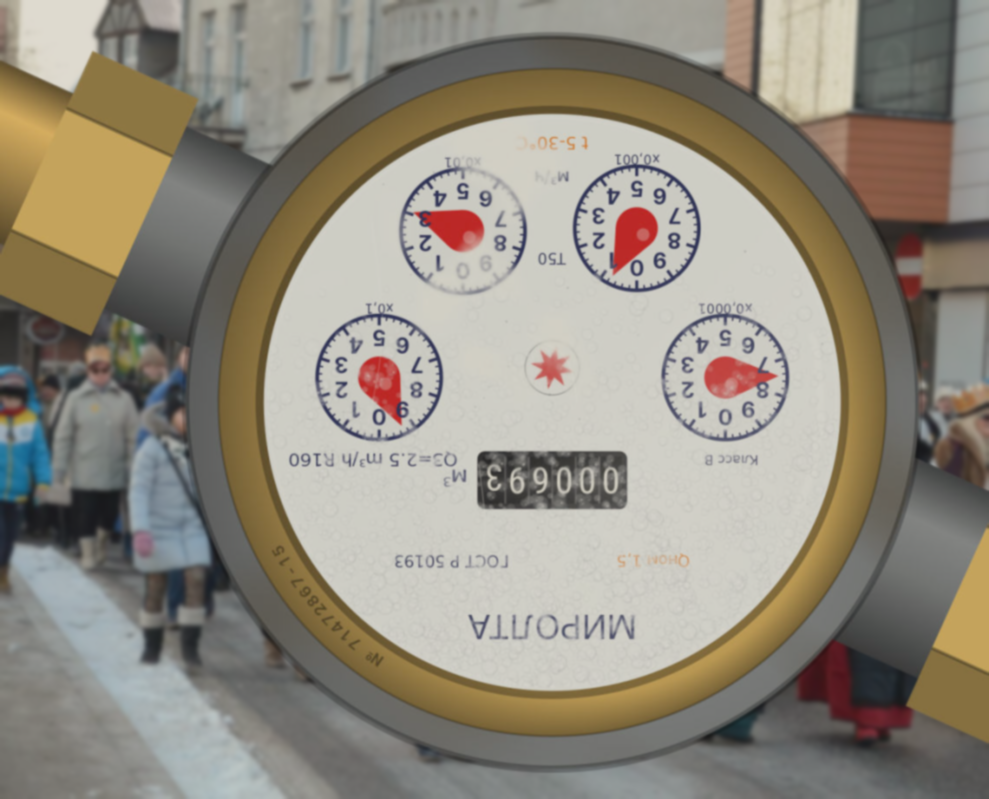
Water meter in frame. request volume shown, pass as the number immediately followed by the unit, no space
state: 692.9307m³
